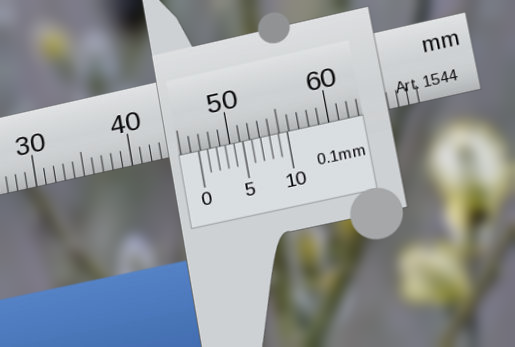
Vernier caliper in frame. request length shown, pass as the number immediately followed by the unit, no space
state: 46.8mm
